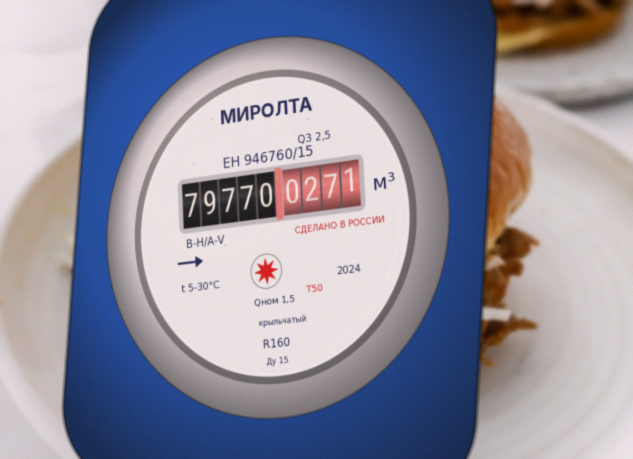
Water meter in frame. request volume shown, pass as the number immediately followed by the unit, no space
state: 79770.0271m³
